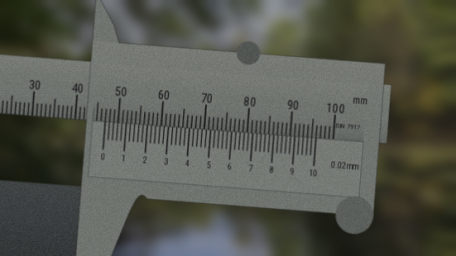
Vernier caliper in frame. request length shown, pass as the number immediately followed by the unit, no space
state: 47.0mm
